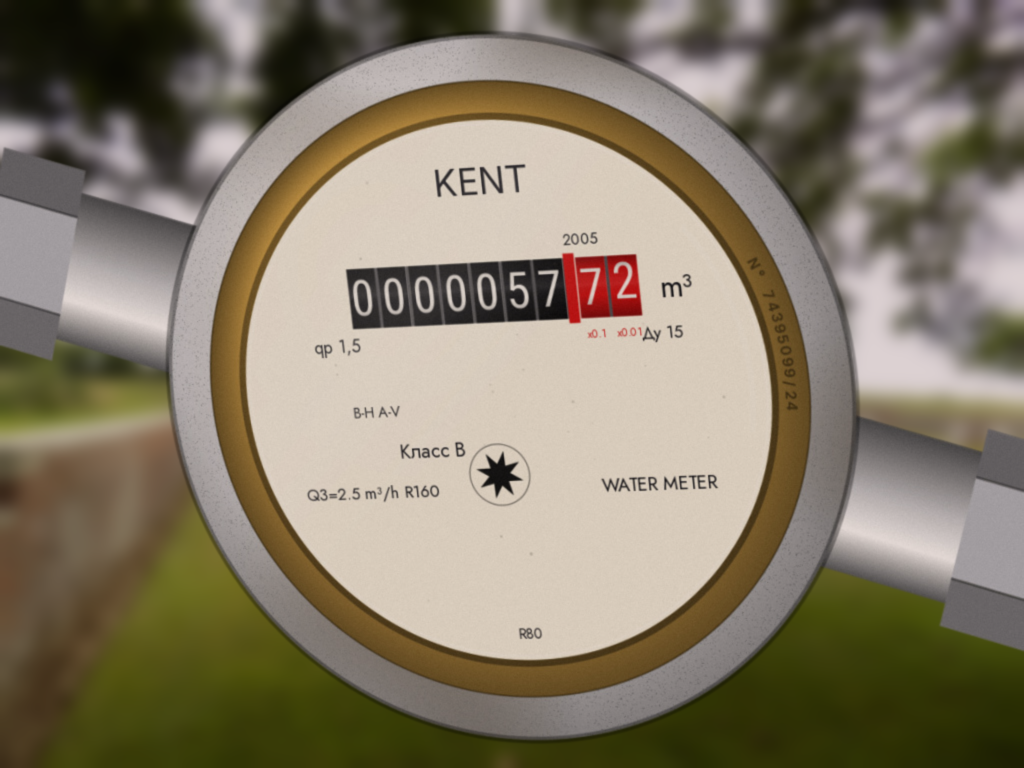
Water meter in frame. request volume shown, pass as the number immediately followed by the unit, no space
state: 57.72m³
